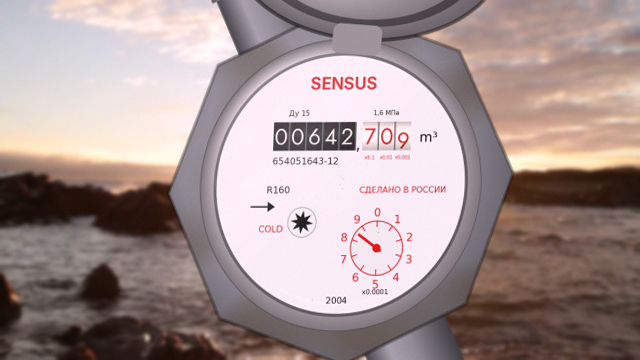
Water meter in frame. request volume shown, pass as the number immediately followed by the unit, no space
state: 642.7088m³
